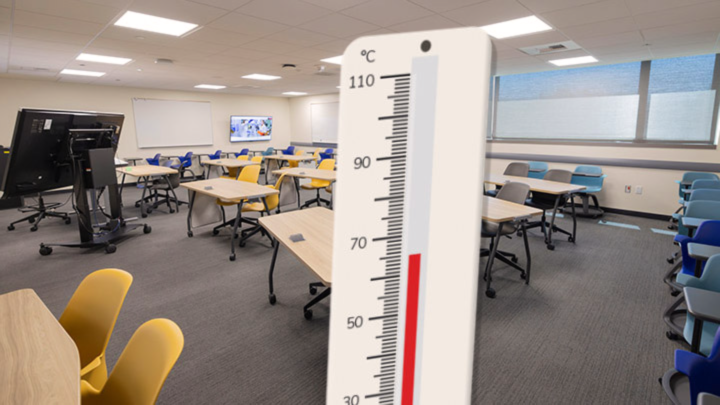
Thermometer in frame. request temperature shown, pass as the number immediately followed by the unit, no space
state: 65°C
